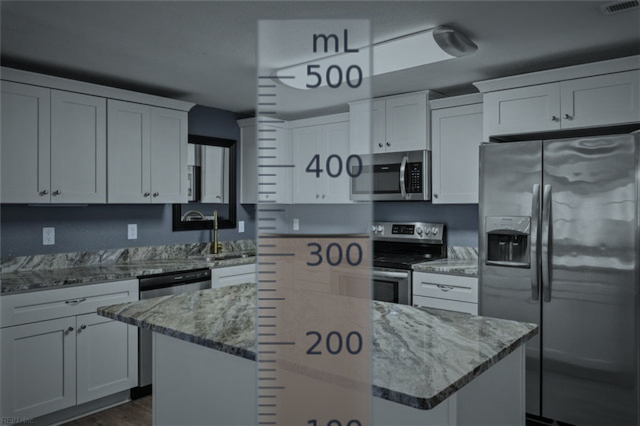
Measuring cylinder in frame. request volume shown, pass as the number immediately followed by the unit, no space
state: 320mL
